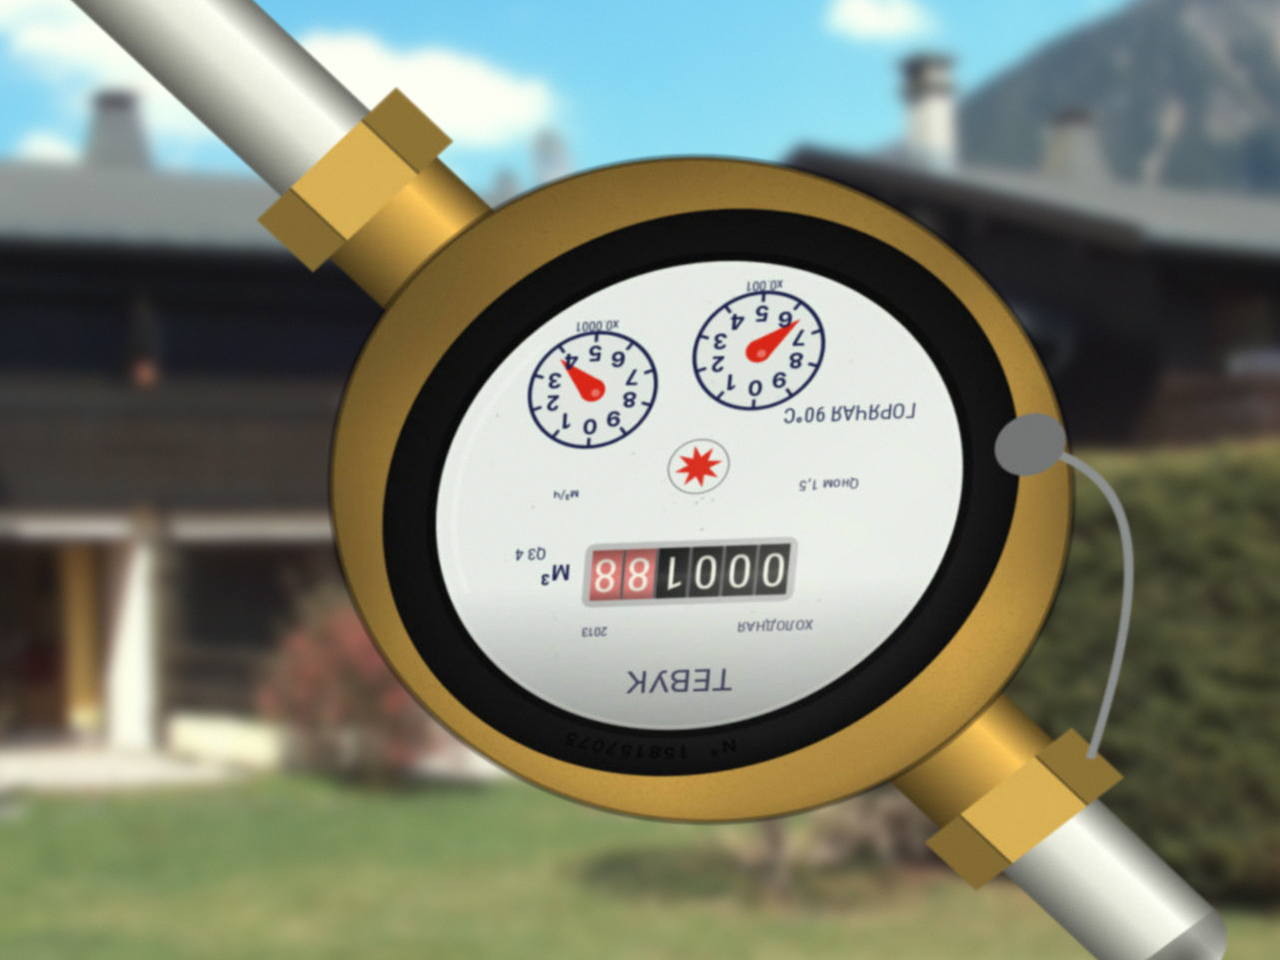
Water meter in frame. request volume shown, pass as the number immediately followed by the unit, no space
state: 1.8863m³
